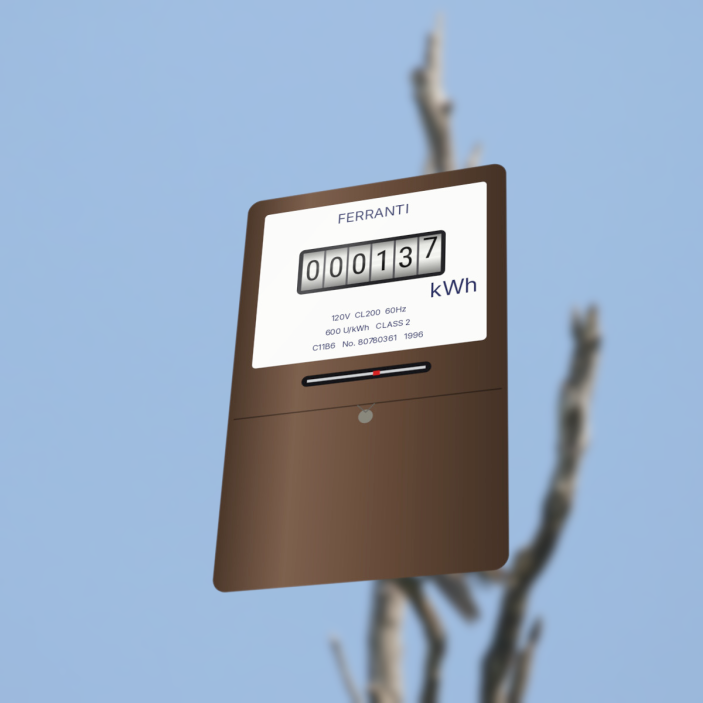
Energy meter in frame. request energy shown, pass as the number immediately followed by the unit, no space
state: 137kWh
